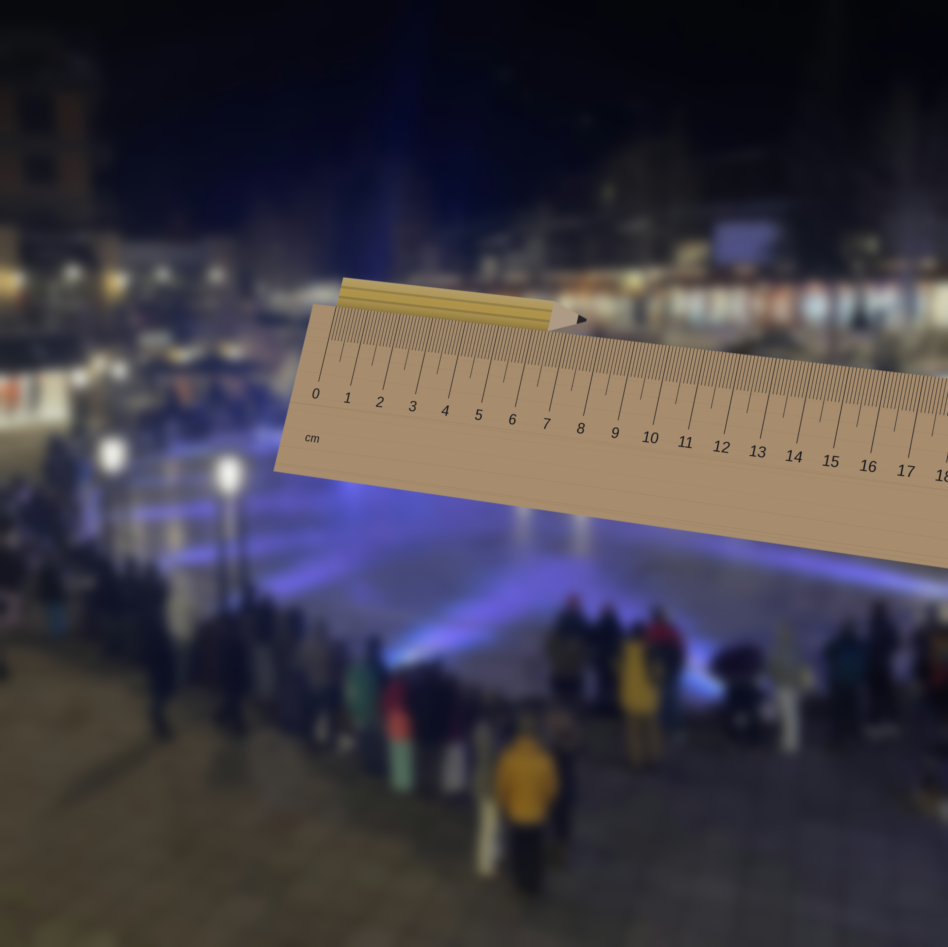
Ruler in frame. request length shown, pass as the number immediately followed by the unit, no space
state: 7.5cm
